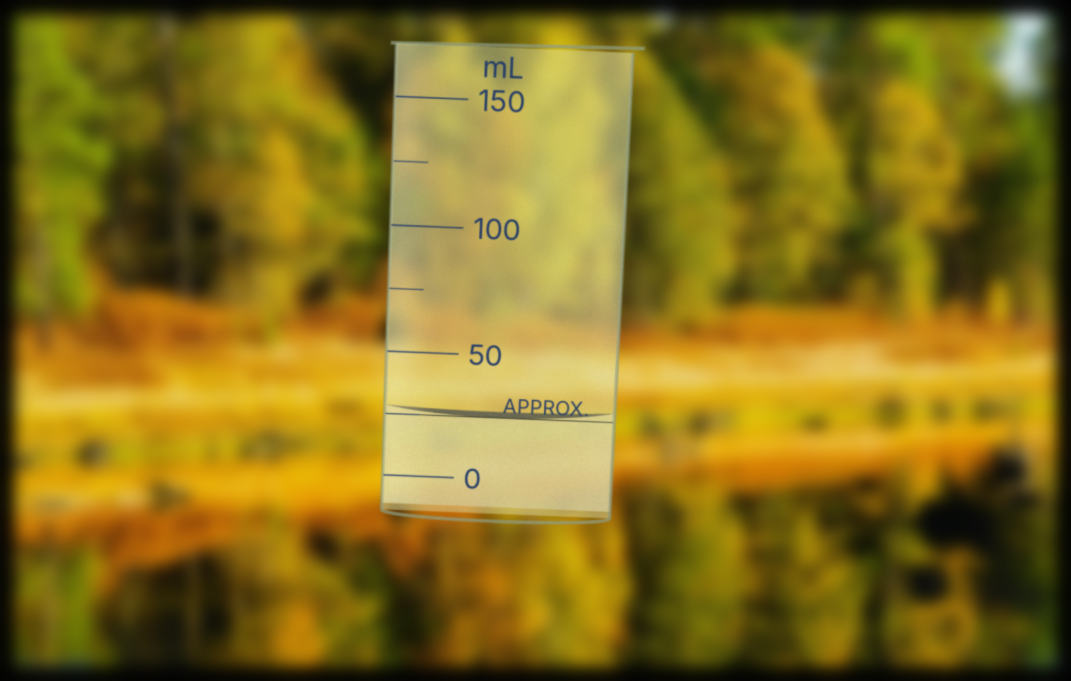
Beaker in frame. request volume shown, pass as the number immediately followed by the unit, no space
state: 25mL
